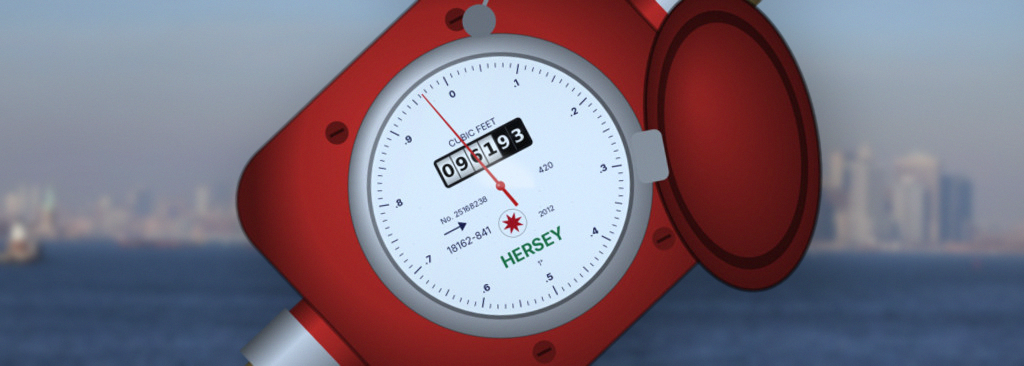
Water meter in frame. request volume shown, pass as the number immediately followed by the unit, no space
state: 96192.96ft³
